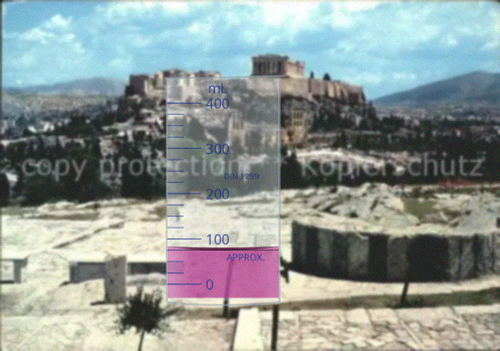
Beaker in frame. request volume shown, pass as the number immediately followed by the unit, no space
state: 75mL
